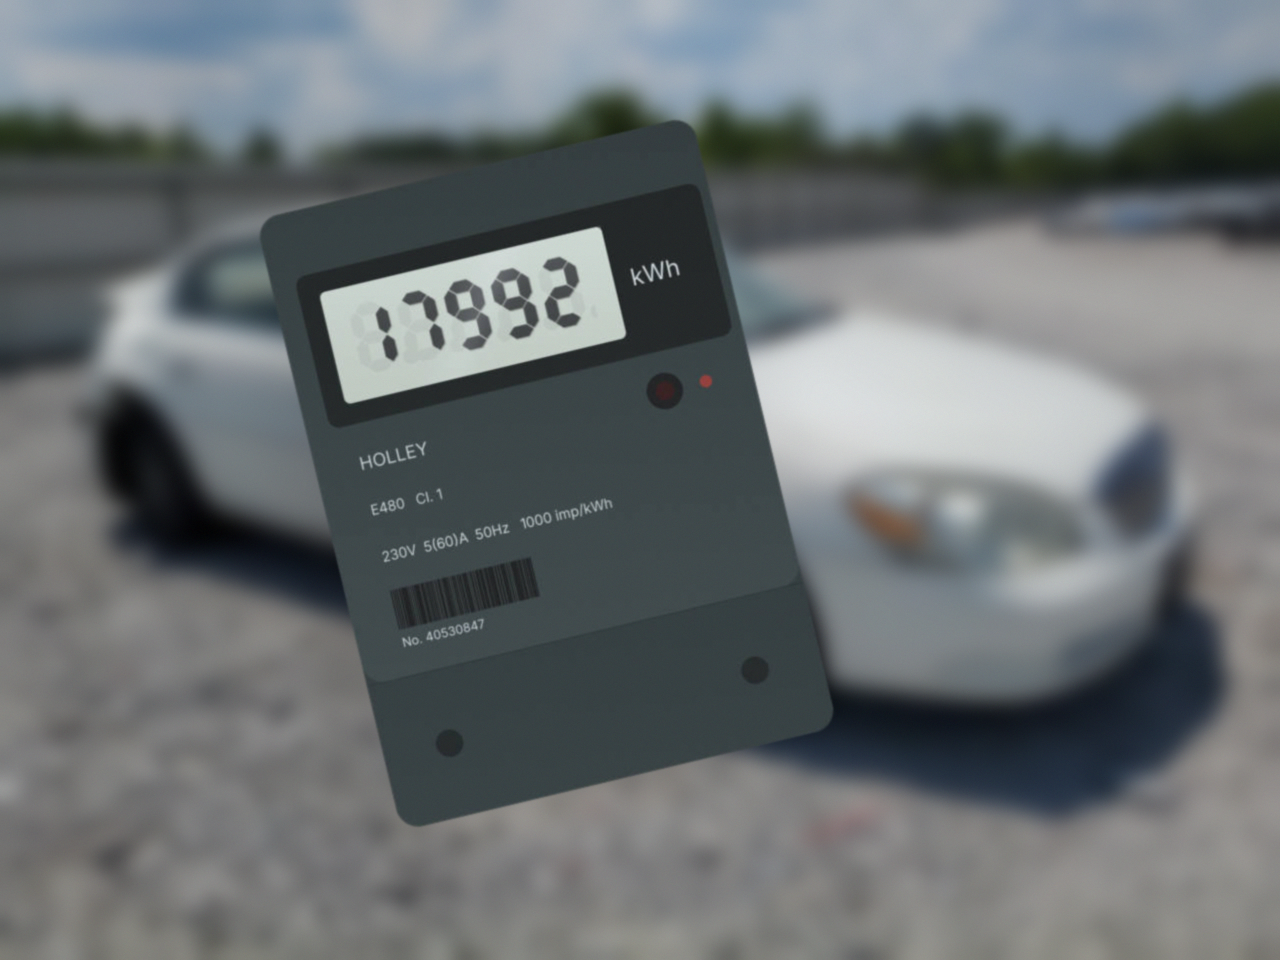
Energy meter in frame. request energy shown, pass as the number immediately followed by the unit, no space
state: 17992kWh
